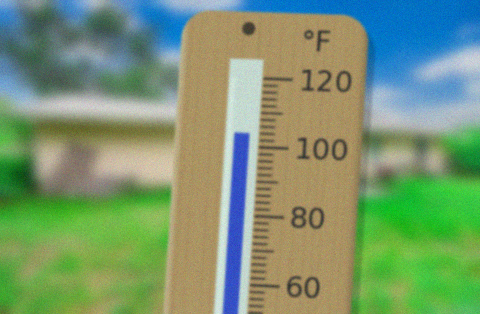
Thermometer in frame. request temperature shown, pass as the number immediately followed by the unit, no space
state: 104°F
